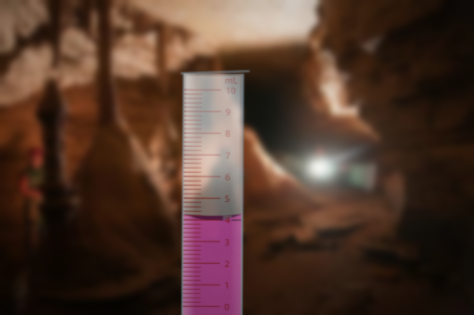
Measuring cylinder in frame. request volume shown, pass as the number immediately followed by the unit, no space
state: 4mL
